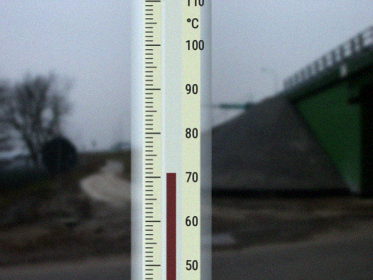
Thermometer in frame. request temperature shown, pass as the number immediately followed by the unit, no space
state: 71°C
